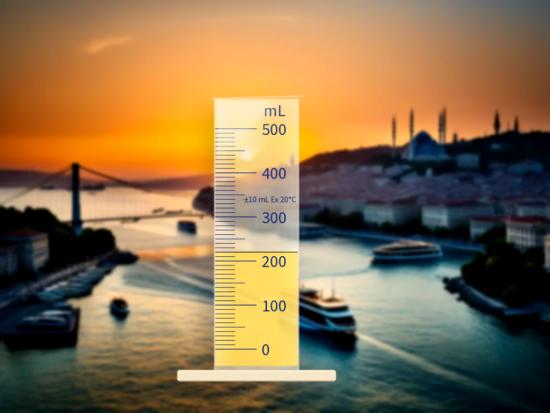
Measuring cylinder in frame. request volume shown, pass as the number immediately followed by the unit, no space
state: 220mL
